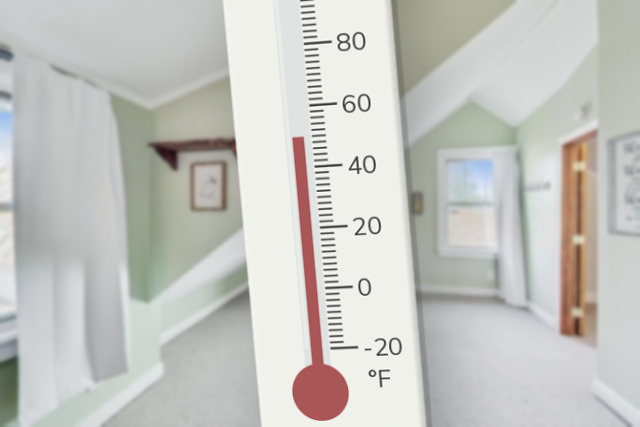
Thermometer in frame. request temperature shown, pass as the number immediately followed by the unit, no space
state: 50°F
